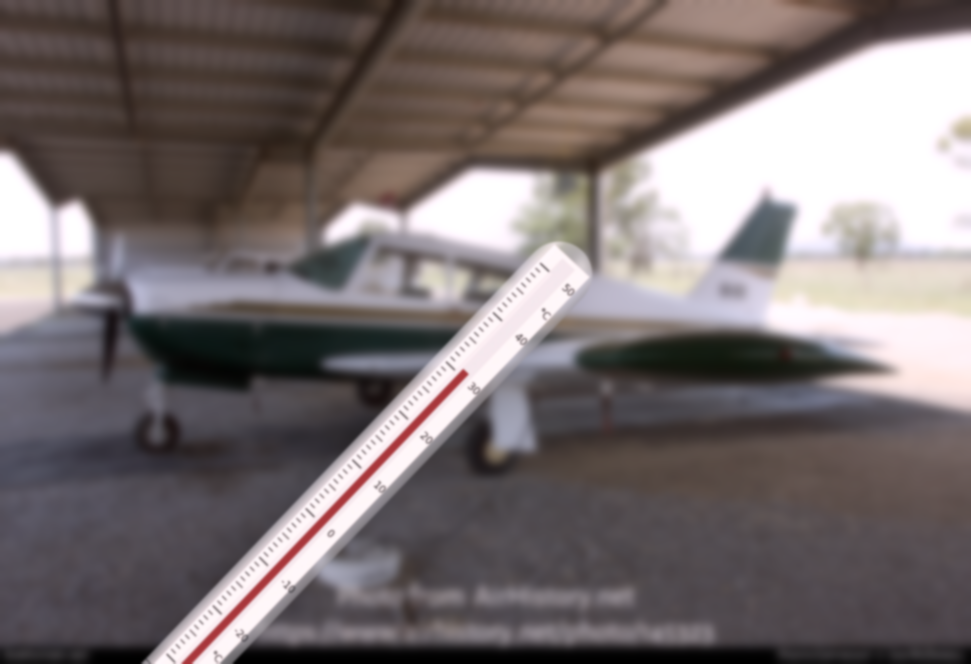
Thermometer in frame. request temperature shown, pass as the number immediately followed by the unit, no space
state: 31°C
